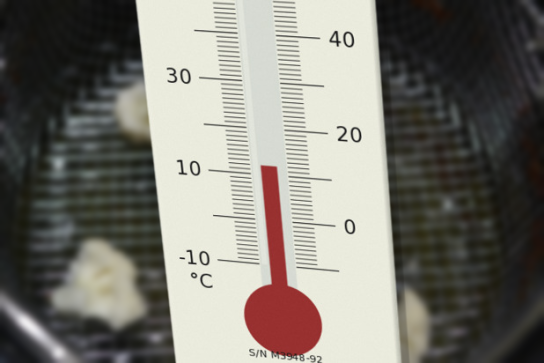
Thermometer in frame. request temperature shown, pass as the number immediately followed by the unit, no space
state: 12°C
